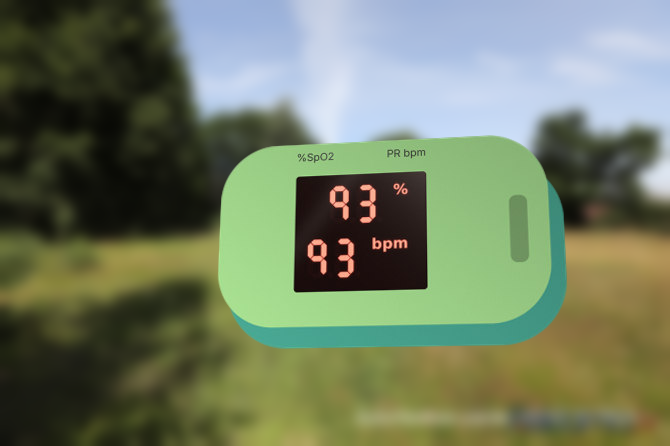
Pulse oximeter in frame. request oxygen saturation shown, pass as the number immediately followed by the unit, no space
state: 93%
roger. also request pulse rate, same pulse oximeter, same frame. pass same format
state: 93bpm
